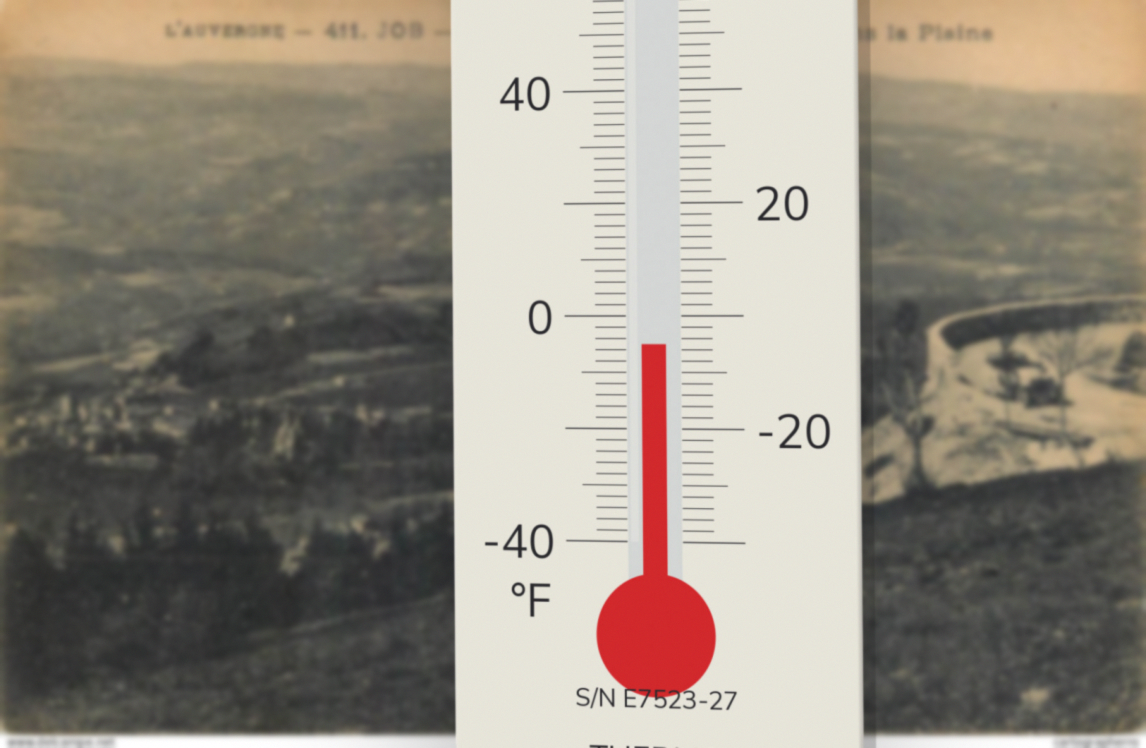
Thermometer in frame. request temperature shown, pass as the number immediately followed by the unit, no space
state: -5°F
